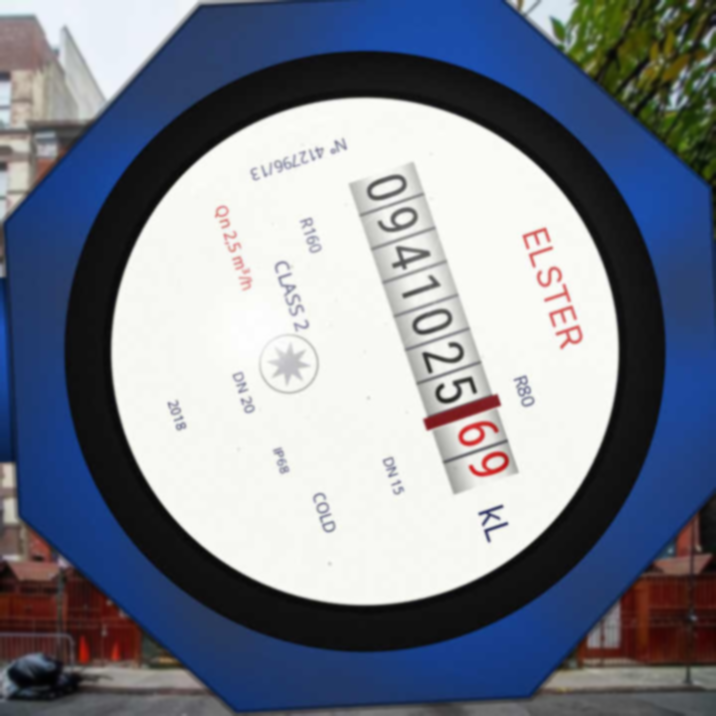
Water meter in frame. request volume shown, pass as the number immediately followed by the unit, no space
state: 941025.69kL
